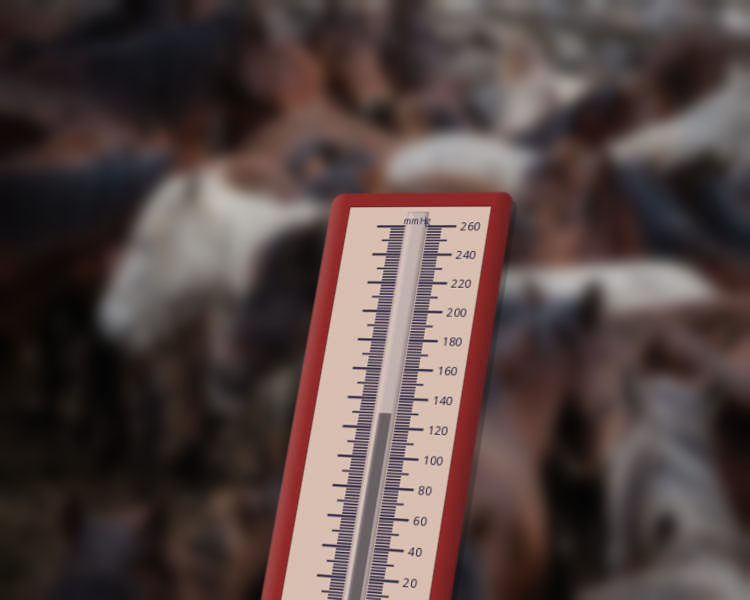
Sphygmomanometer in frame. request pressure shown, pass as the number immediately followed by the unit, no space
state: 130mmHg
